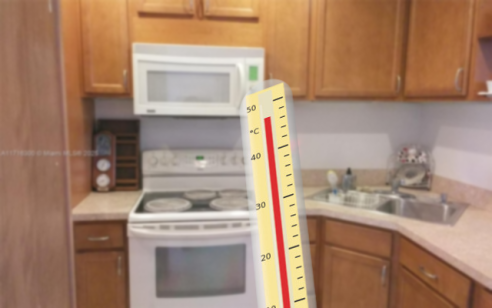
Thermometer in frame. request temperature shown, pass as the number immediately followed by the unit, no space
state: 47°C
